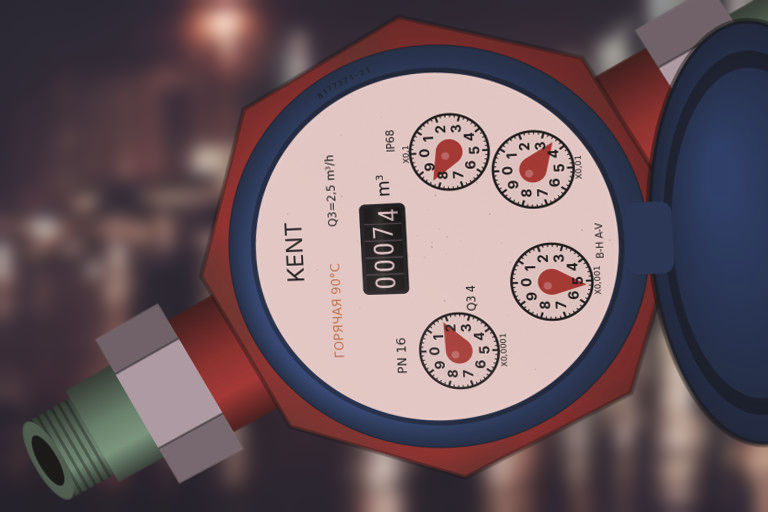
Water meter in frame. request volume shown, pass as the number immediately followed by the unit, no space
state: 73.8351m³
